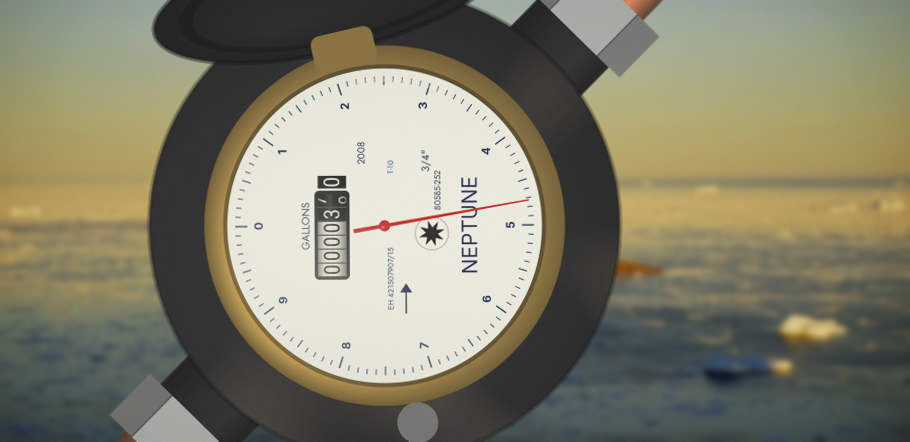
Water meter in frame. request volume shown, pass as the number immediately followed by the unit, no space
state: 374.7gal
